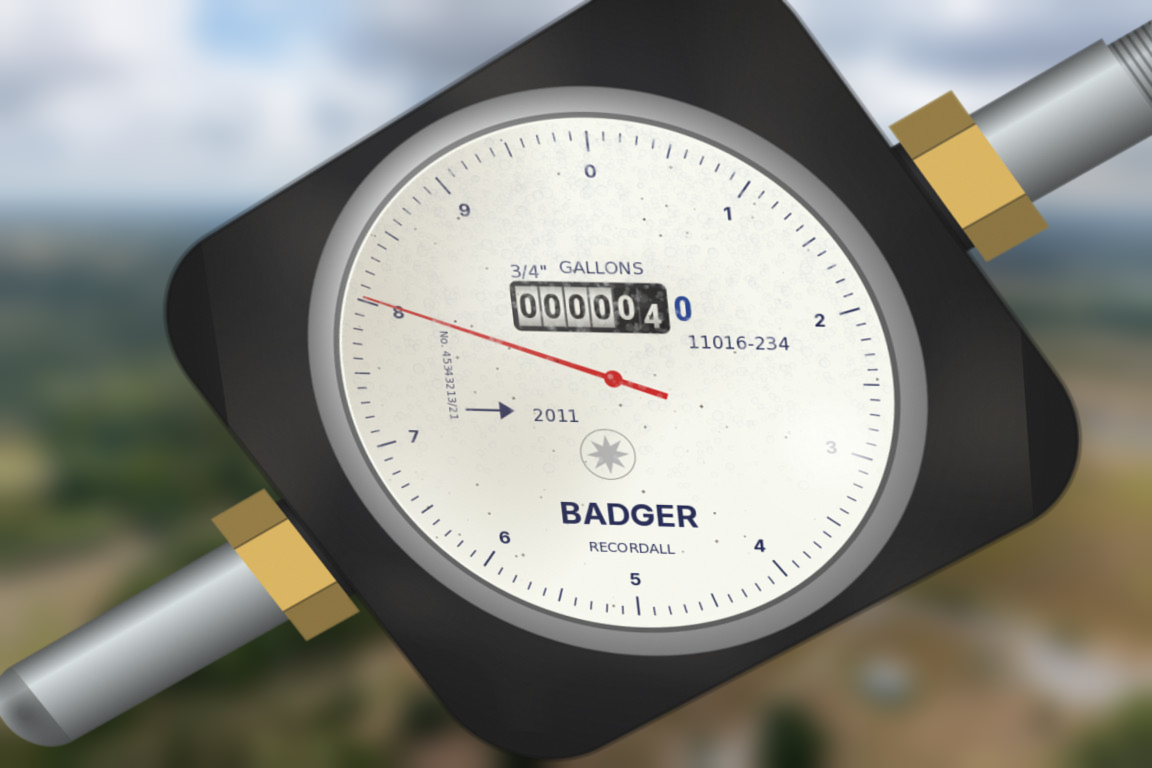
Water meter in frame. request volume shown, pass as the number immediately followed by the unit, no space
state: 38.0gal
